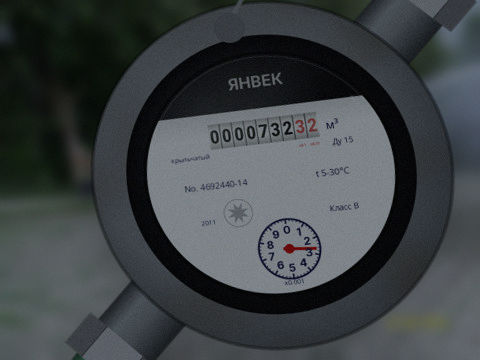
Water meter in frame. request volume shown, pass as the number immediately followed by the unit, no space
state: 732.322m³
